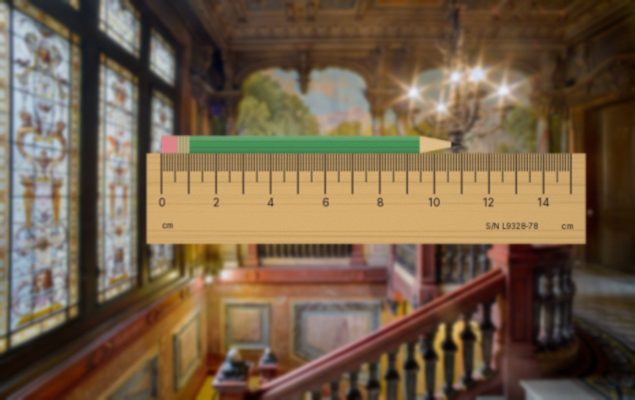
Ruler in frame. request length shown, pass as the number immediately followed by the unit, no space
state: 11cm
